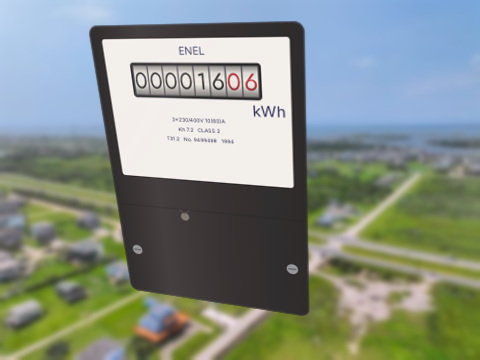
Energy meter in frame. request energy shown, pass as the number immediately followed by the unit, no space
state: 16.06kWh
